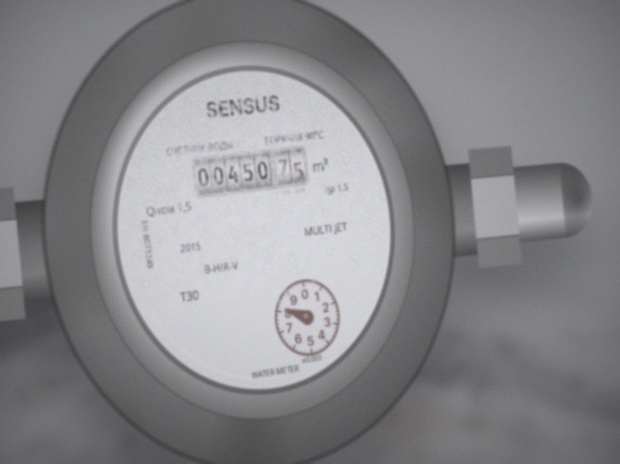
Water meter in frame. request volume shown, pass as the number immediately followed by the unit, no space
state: 450.748m³
